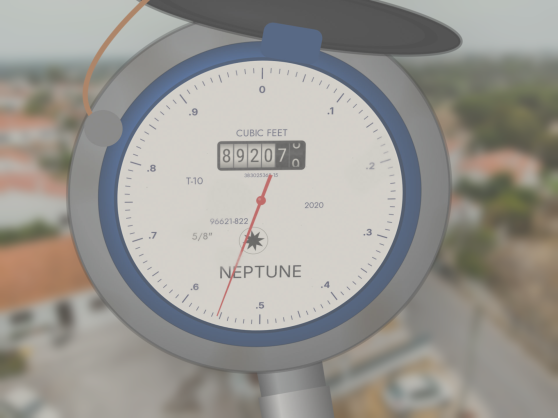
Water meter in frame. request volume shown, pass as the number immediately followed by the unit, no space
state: 892078.55ft³
